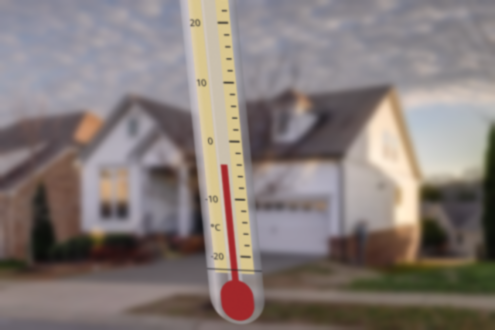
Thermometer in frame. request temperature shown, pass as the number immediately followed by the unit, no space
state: -4°C
